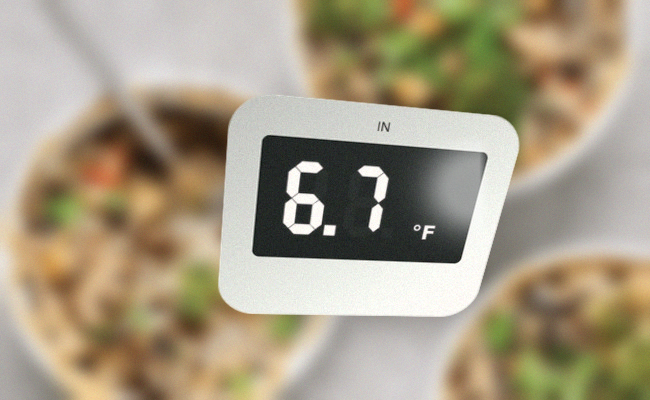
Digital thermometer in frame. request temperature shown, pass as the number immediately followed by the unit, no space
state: 6.7°F
